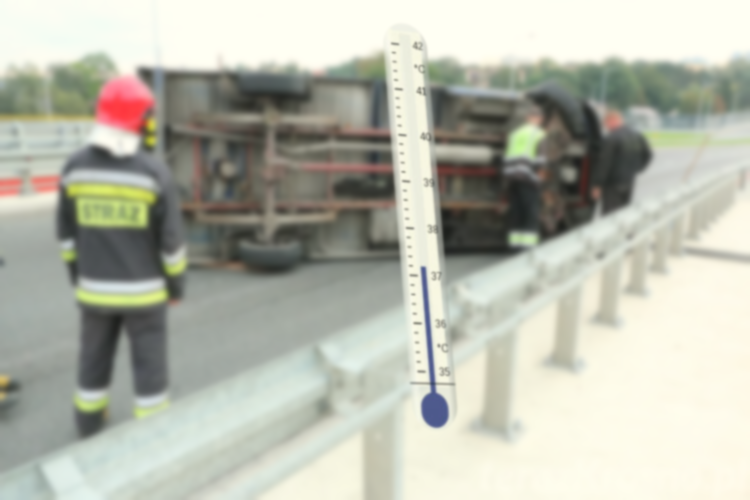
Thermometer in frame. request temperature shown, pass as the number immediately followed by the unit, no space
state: 37.2°C
